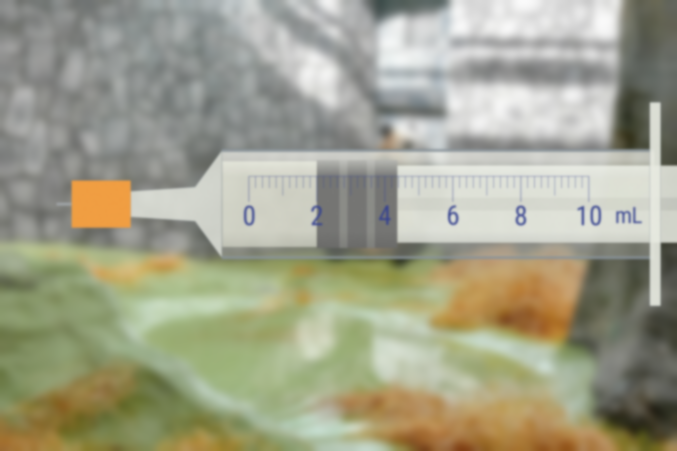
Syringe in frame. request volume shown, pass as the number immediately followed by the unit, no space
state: 2mL
